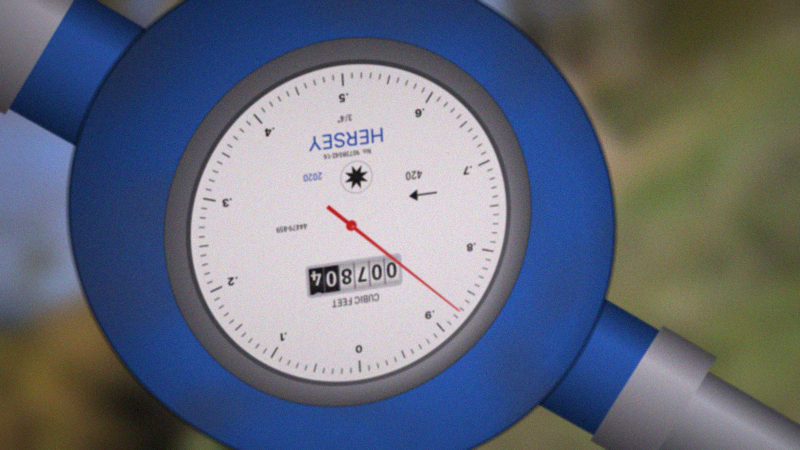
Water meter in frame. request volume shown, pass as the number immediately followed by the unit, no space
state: 7803.87ft³
